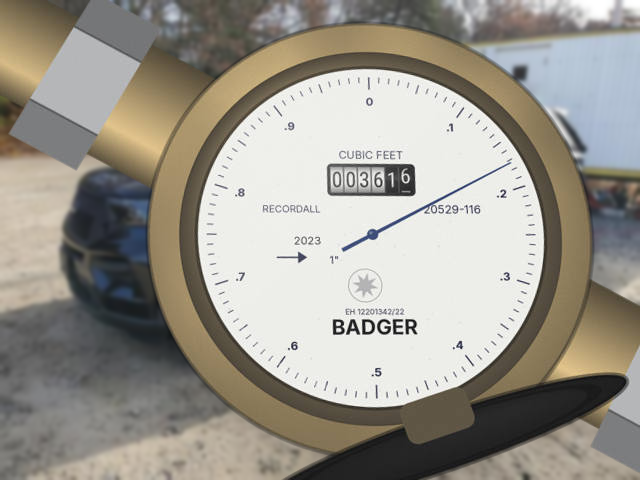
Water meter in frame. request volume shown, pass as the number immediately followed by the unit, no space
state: 3616.17ft³
